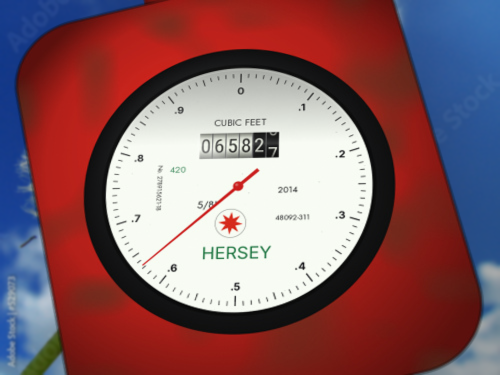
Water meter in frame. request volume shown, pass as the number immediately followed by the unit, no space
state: 65826.63ft³
